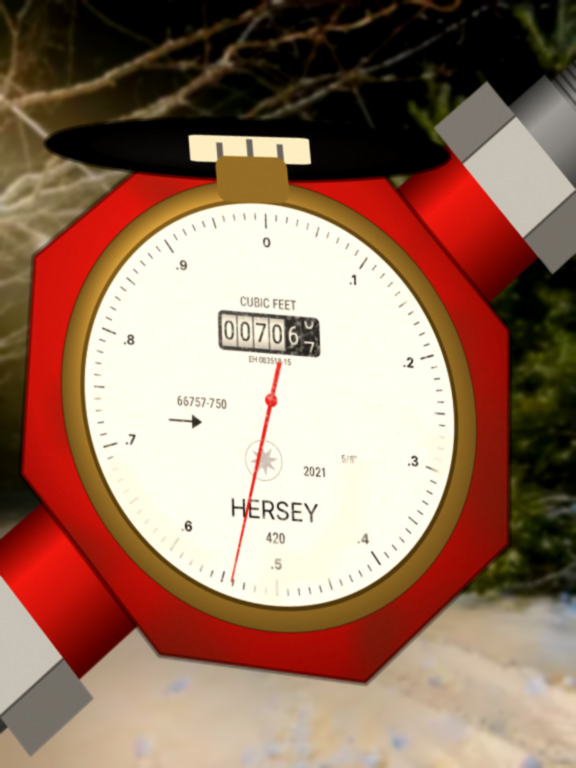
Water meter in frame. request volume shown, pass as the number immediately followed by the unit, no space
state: 7066.54ft³
